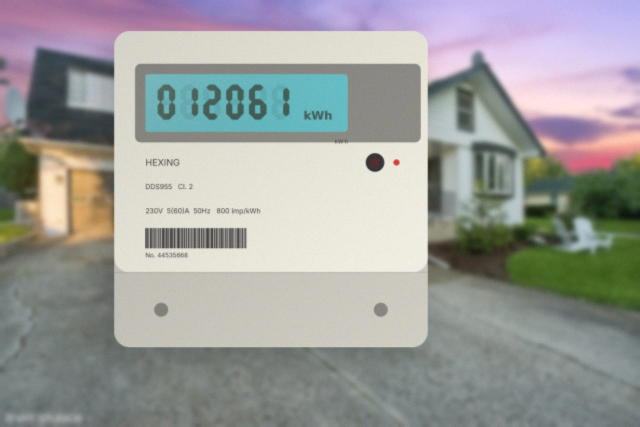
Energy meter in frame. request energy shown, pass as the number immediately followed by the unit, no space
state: 12061kWh
